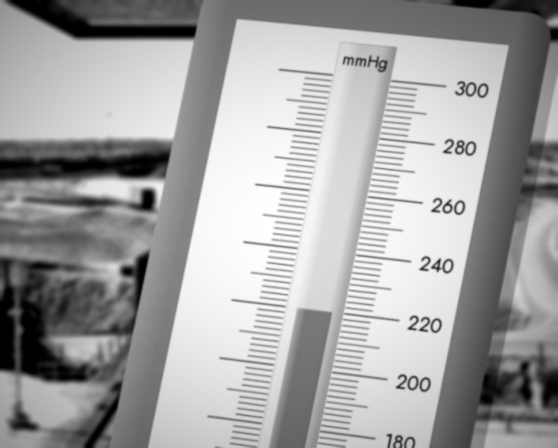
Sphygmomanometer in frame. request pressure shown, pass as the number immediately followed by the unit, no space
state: 220mmHg
